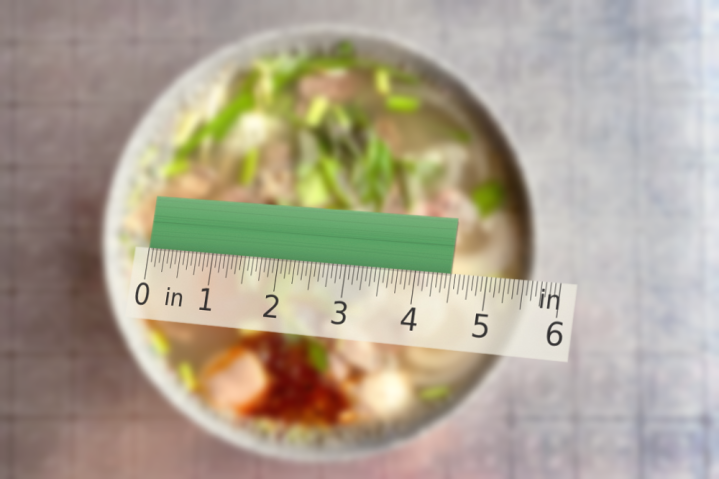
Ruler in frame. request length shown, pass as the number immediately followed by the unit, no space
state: 4.5in
